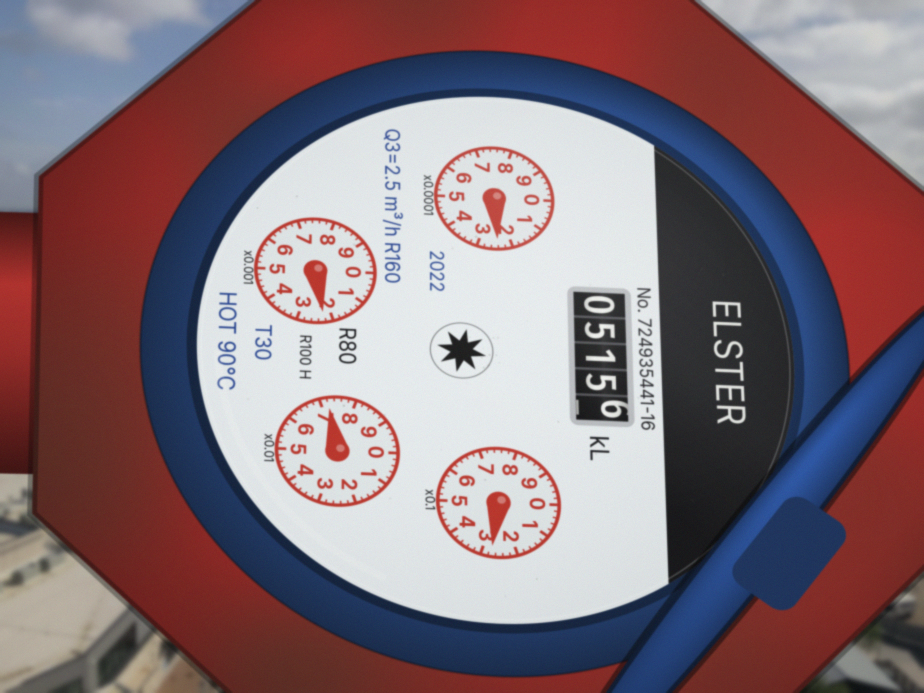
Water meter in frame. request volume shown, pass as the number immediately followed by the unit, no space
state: 5156.2722kL
